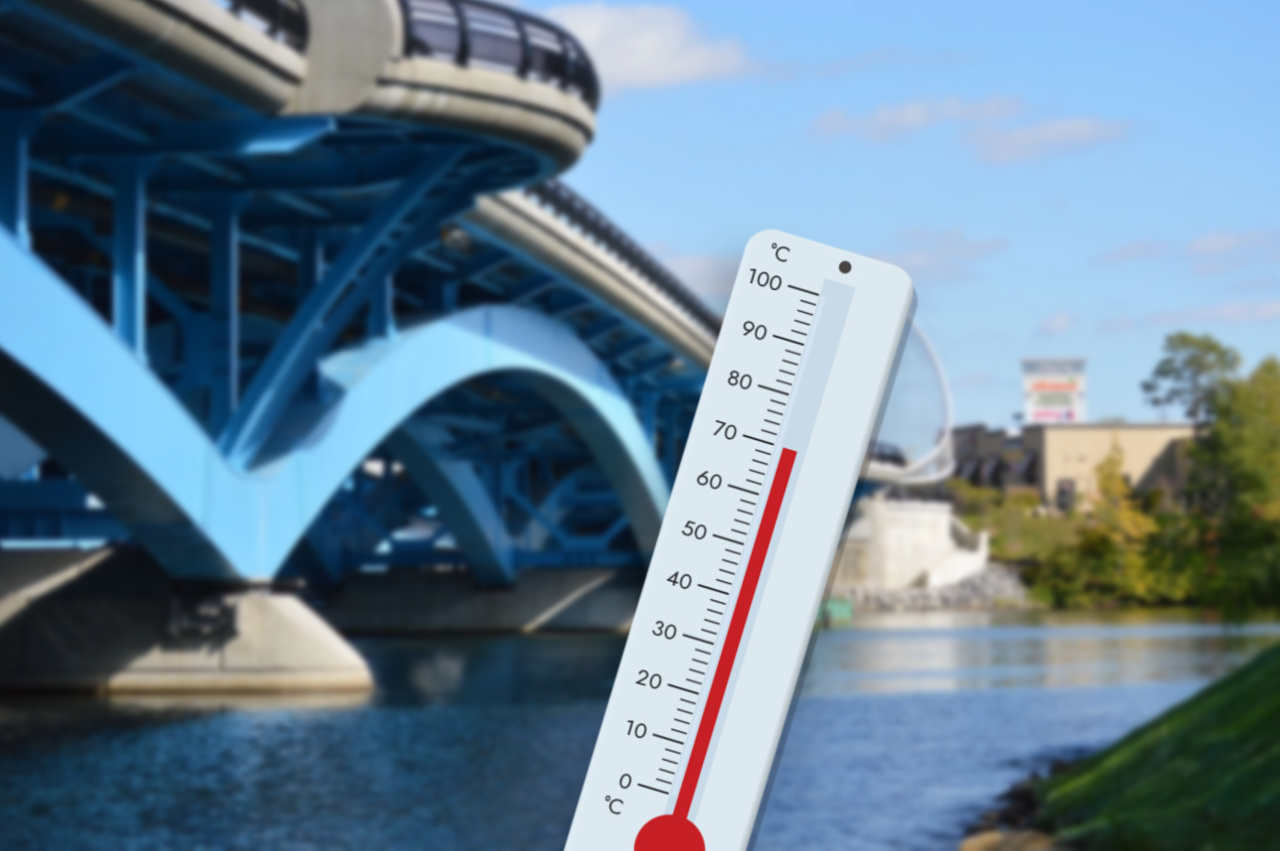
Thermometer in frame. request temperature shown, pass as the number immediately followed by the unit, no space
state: 70°C
